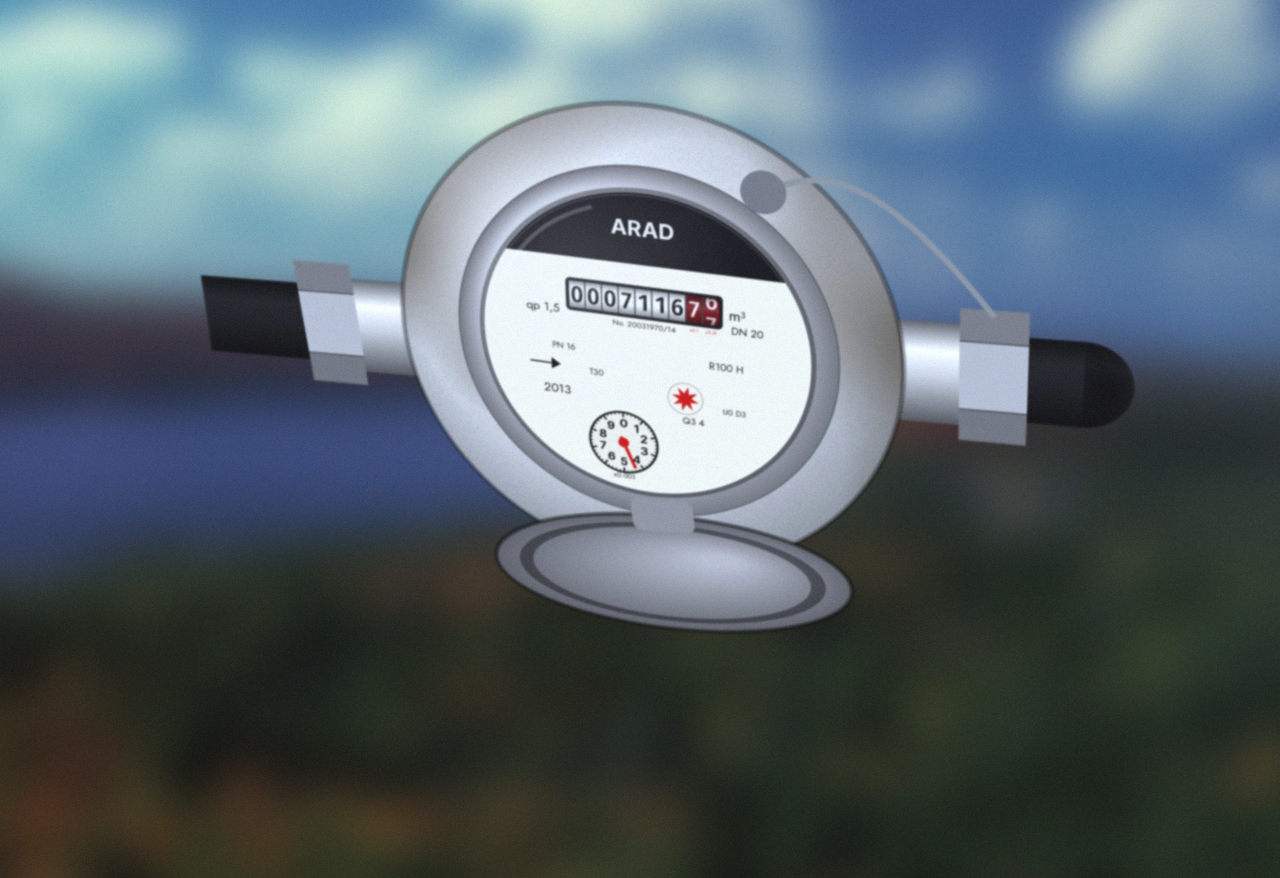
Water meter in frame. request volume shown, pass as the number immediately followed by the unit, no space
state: 7116.764m³
